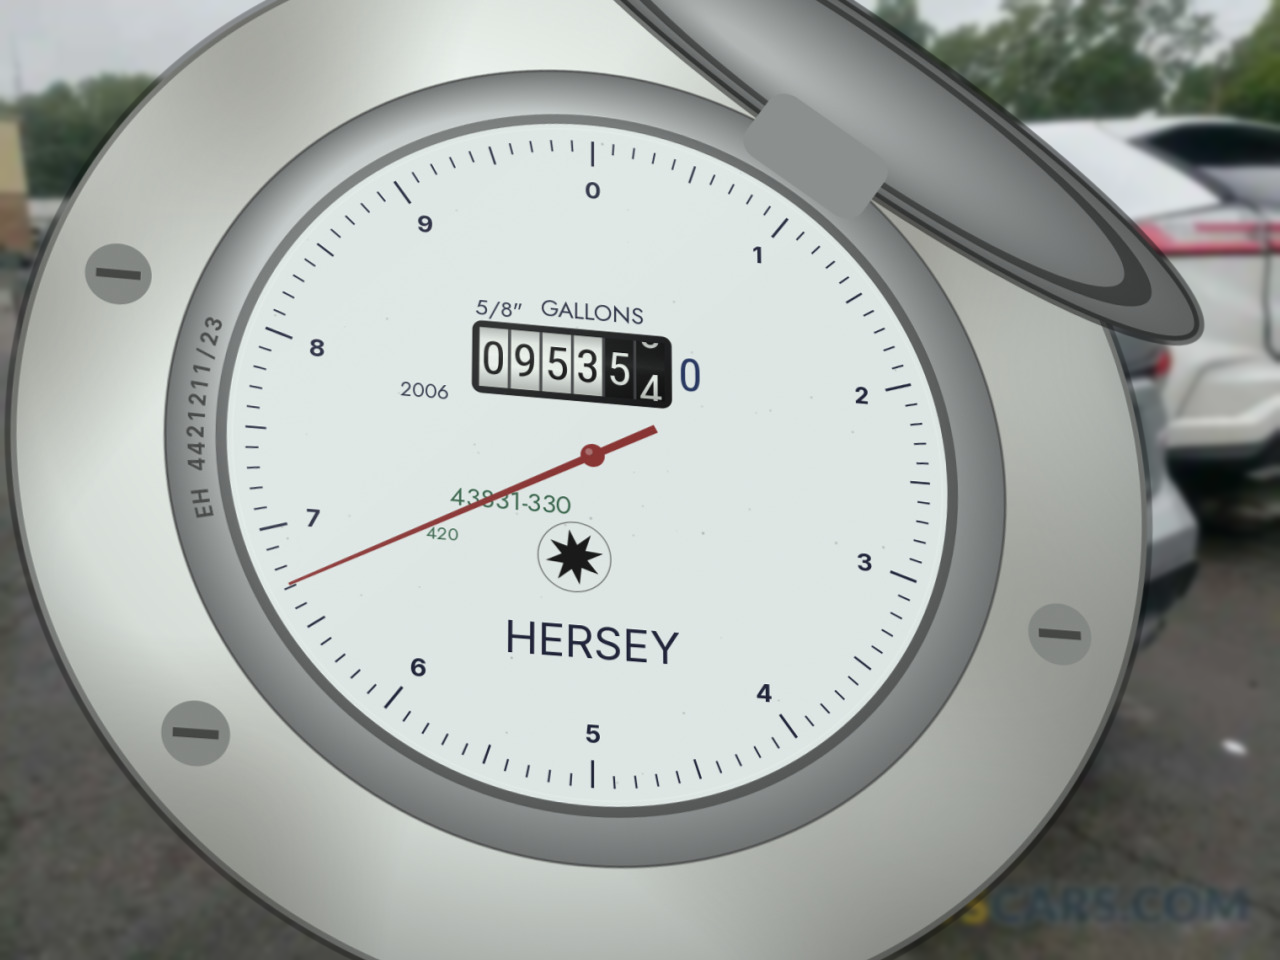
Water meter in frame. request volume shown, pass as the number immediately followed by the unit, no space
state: 953536.7gal
